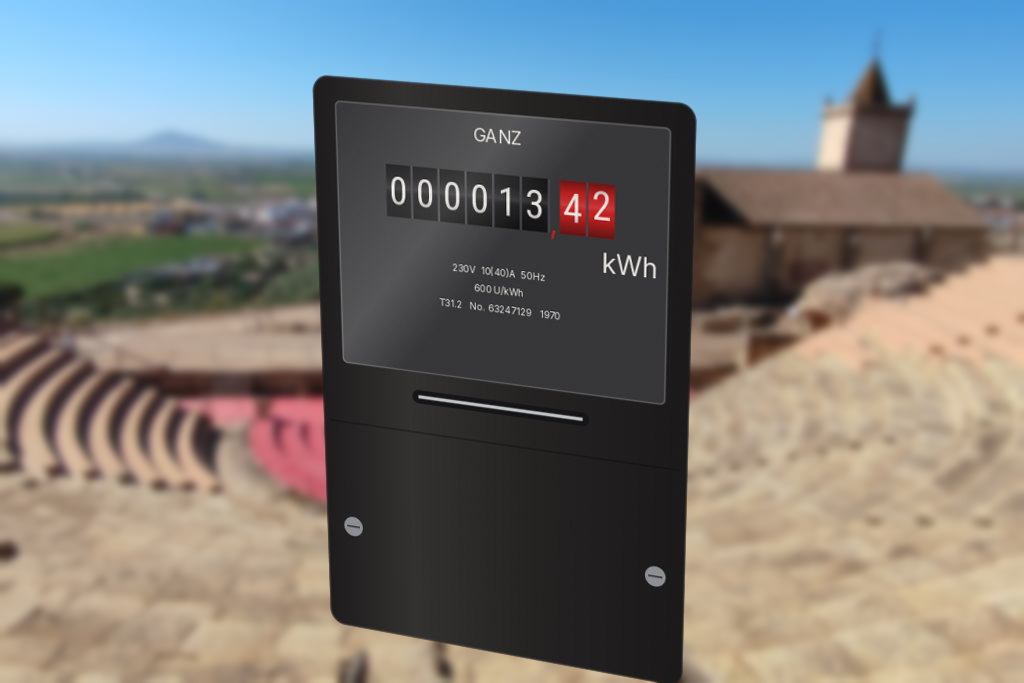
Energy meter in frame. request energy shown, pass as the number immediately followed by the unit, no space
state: 13.42kWh
